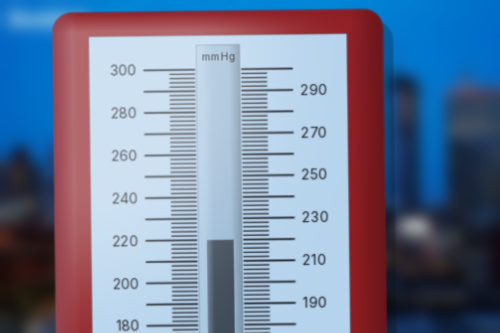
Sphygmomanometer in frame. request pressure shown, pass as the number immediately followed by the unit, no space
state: 220mmHg
